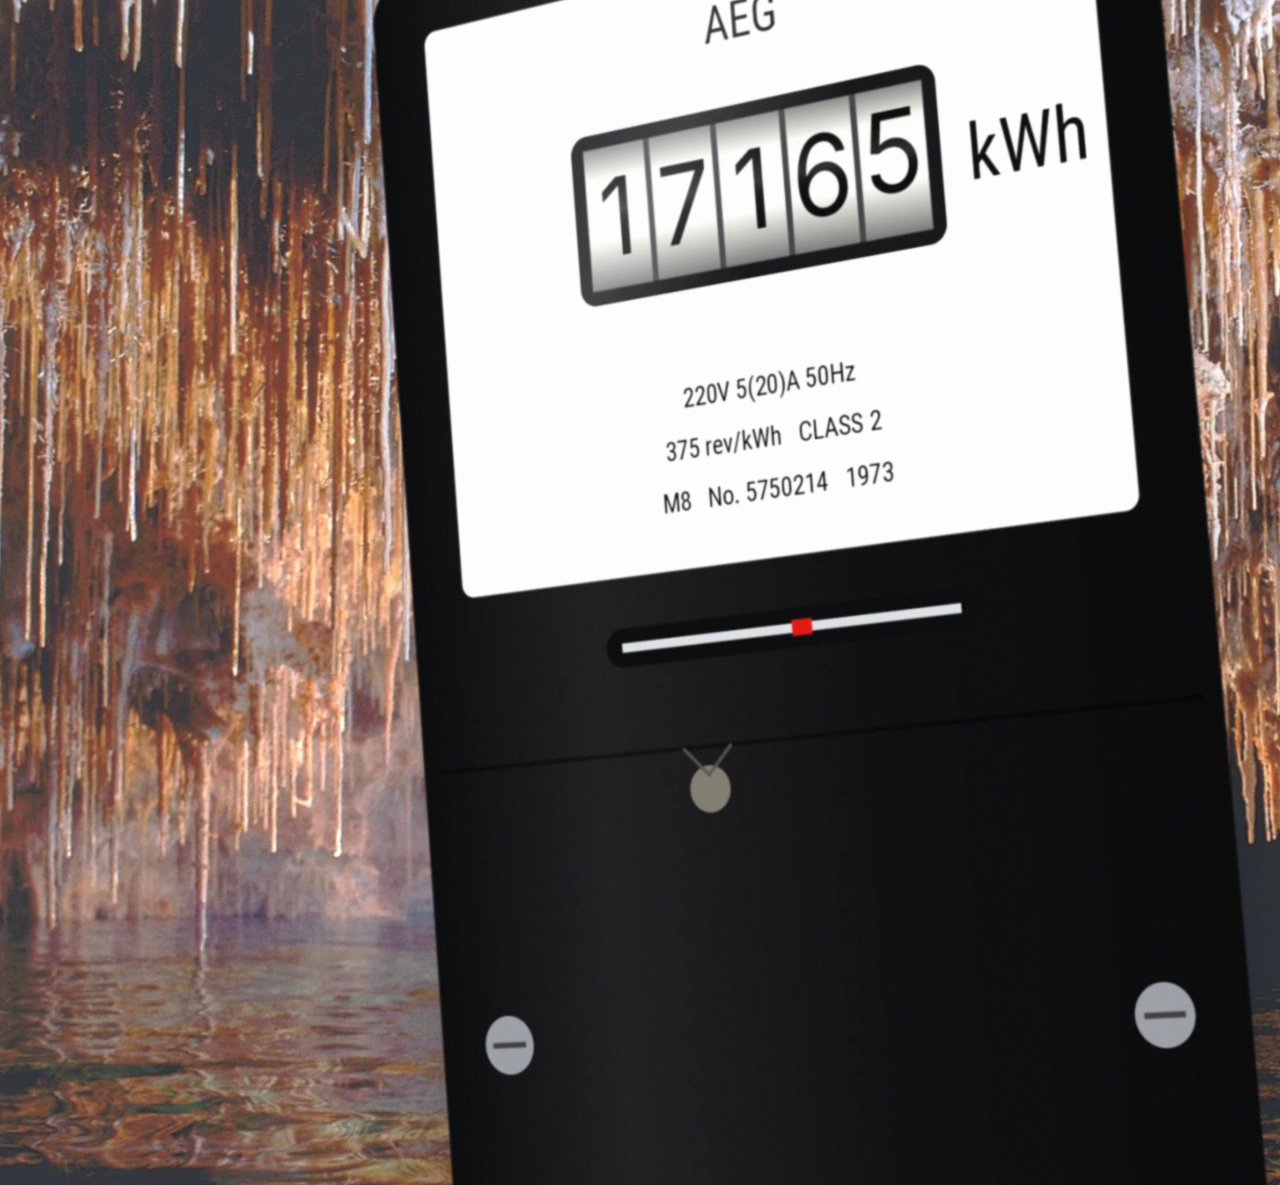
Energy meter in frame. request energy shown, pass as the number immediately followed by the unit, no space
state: 17165kWh
